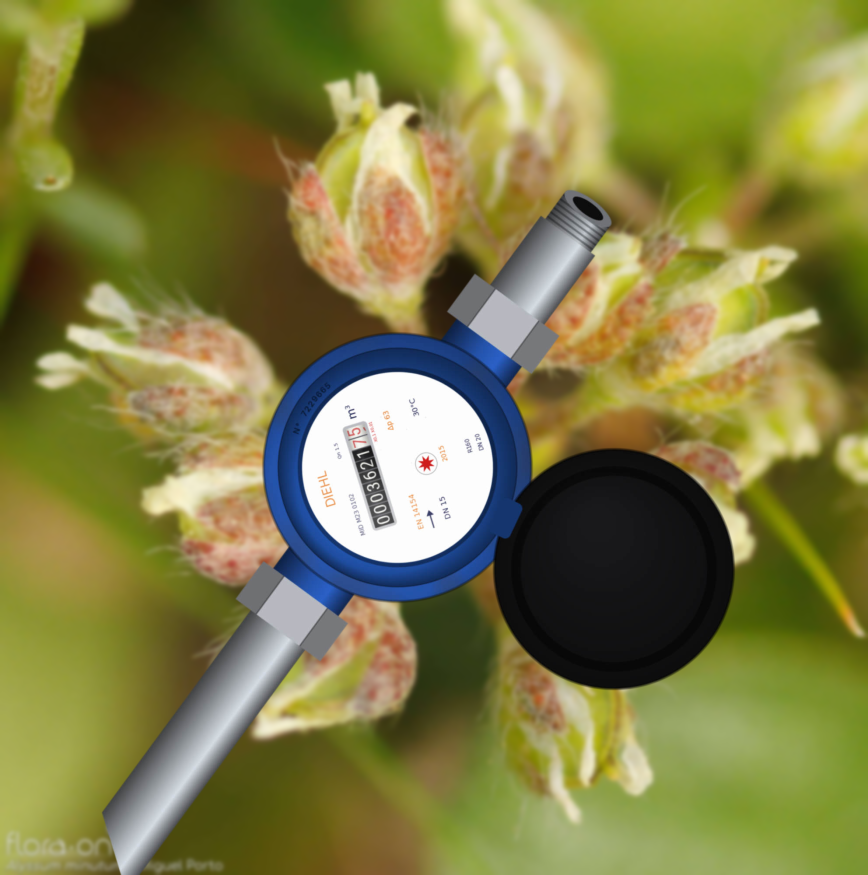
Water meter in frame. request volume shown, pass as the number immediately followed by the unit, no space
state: 3621.75m³
